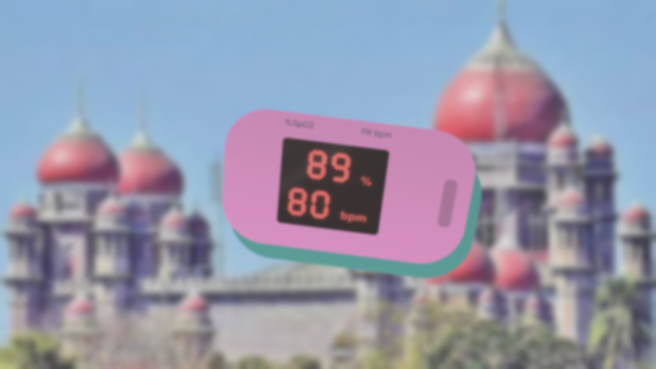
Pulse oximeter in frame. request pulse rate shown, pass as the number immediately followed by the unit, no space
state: 80bpm
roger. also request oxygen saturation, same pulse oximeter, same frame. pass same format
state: 89%
